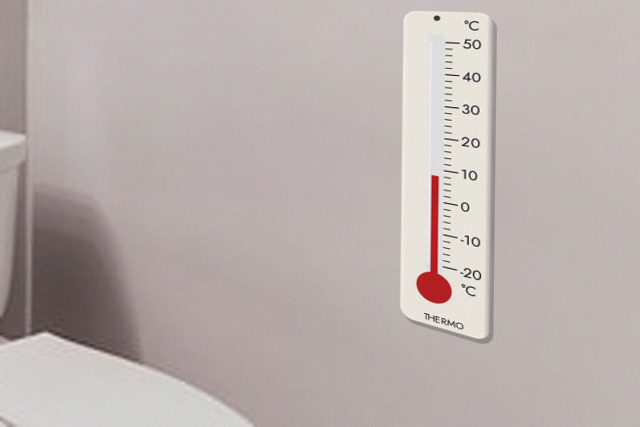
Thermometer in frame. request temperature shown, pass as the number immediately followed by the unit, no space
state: 8°C
